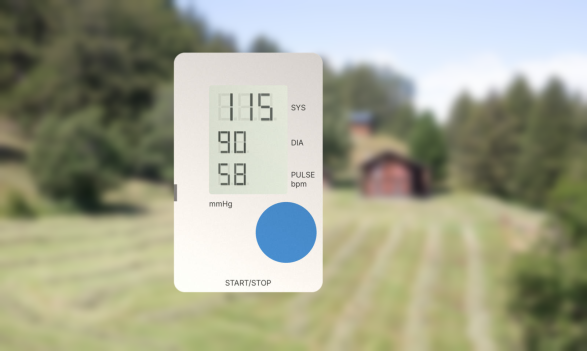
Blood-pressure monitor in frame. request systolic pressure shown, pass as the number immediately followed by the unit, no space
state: 115mmHg
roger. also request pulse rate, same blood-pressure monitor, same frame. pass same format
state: 58bpm
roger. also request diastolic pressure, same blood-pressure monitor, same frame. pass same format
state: 90mmHg
